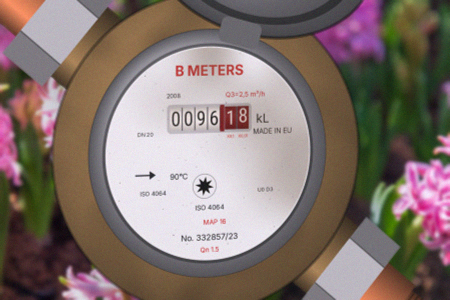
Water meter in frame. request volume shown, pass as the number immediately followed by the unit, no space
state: 96.18kL
